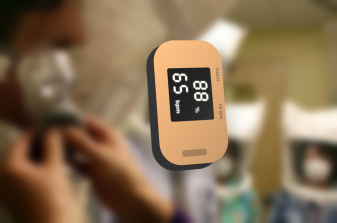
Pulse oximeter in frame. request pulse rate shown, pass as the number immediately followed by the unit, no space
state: 65bpm
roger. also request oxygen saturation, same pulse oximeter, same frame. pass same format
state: 88%
